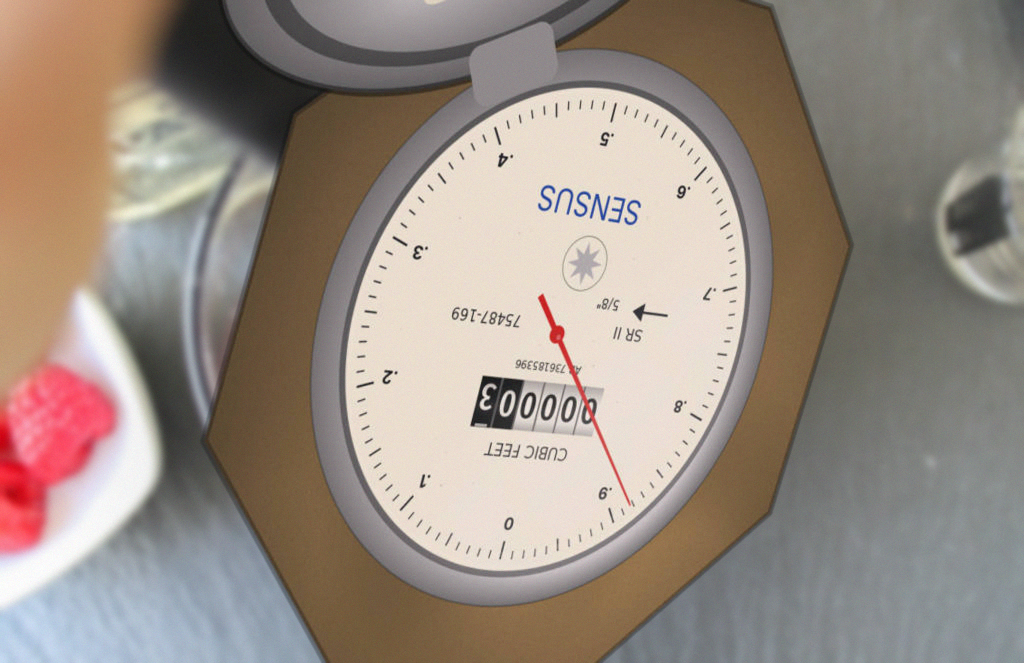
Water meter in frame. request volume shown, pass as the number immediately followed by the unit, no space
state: 2.88ft³
